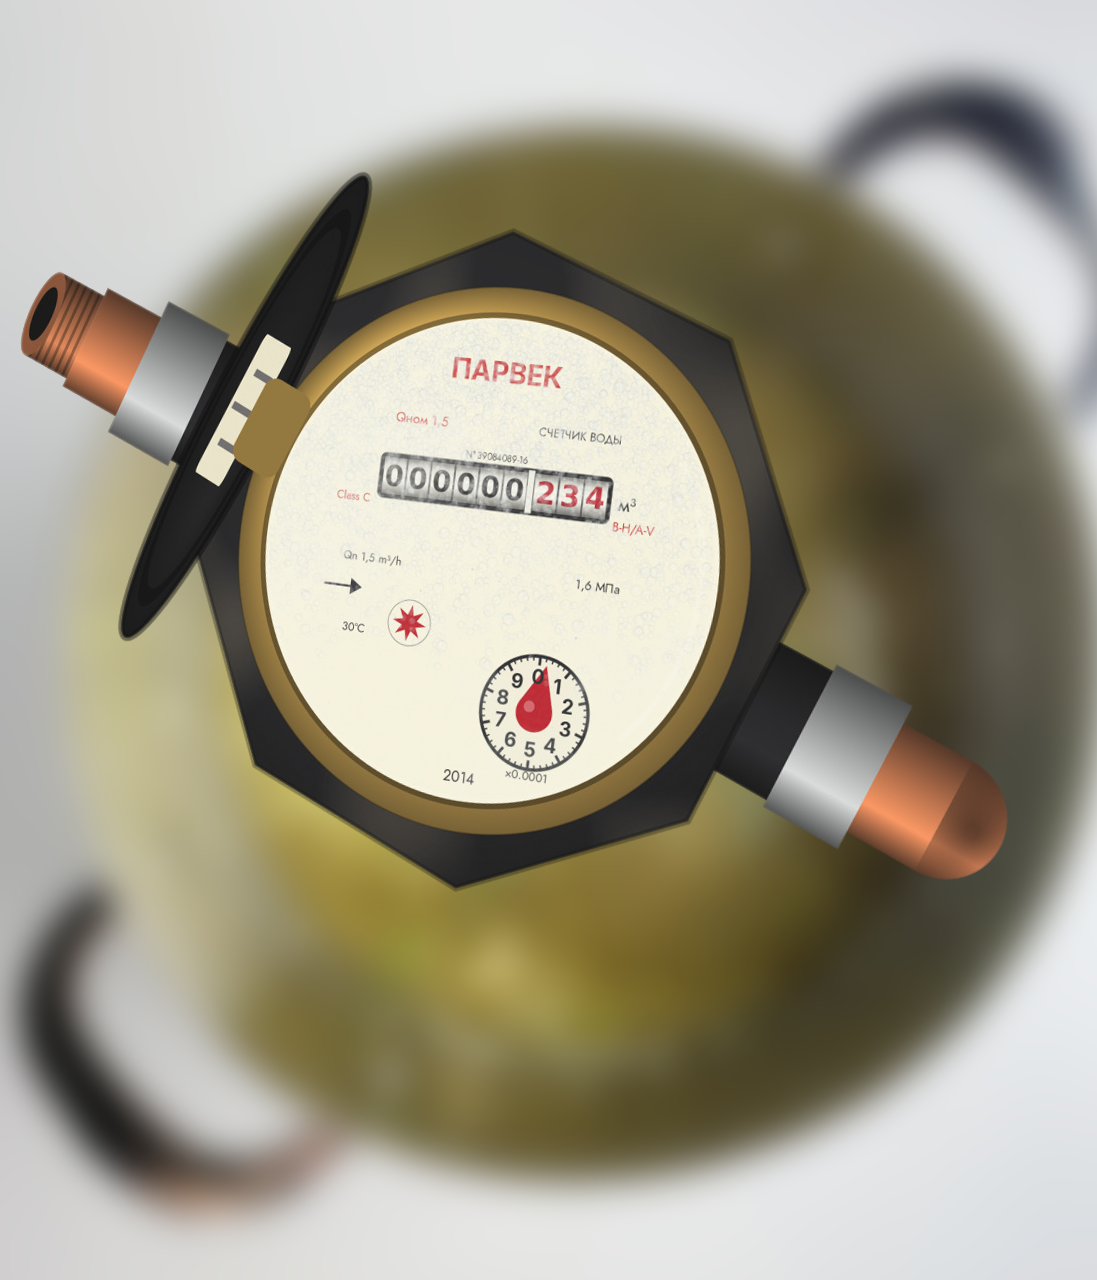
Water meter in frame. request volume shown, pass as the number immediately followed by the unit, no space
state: 0.2340m³
